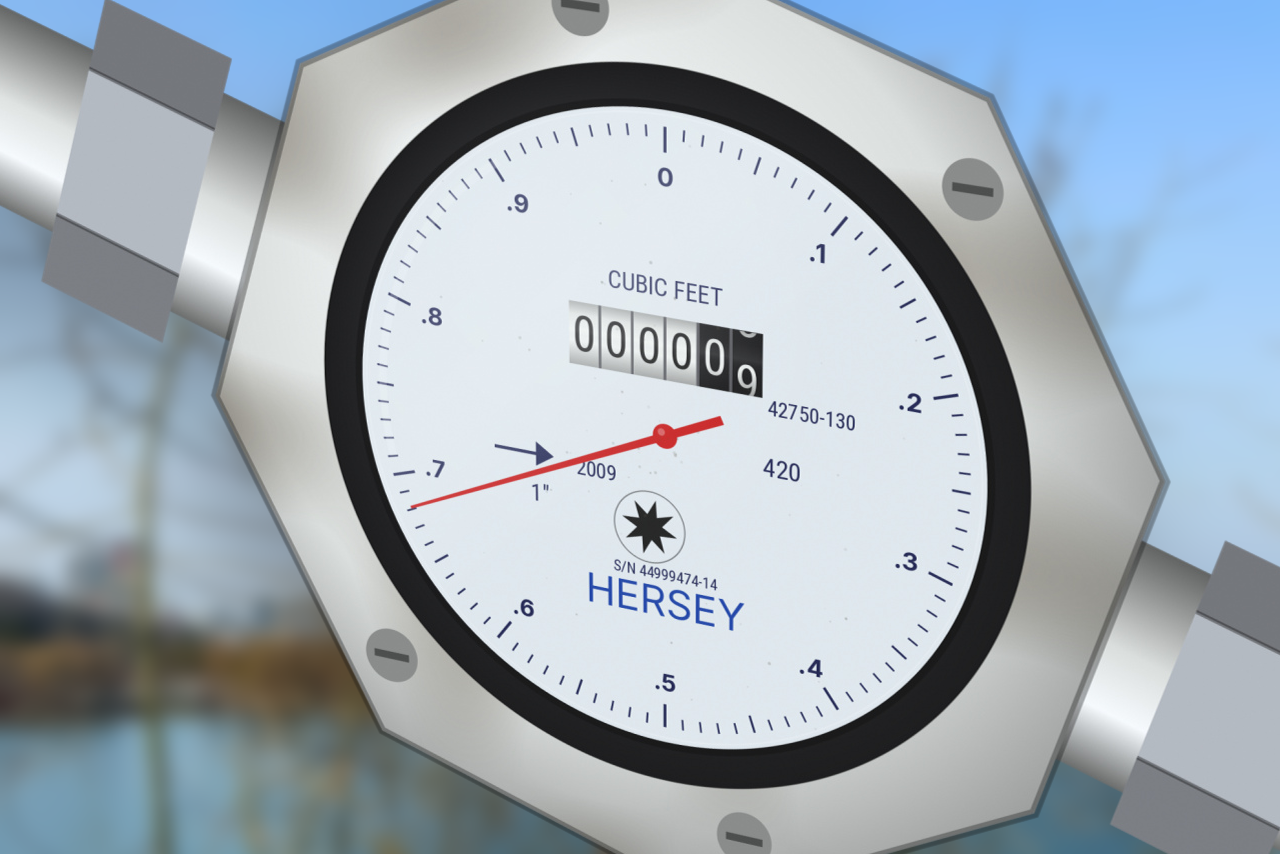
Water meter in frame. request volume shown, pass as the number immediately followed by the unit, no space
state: 8.68ft³
